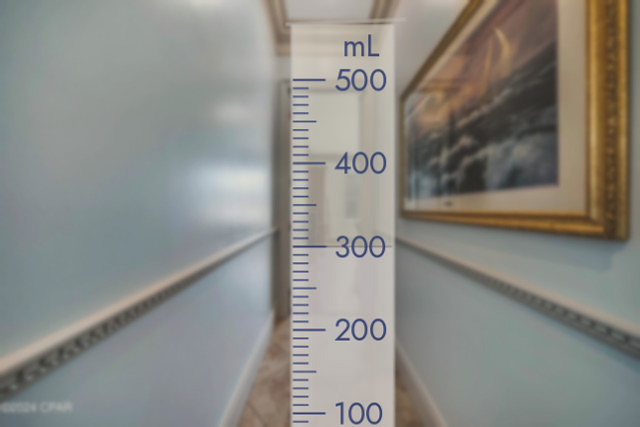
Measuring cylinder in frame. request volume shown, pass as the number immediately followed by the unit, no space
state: 300mL
